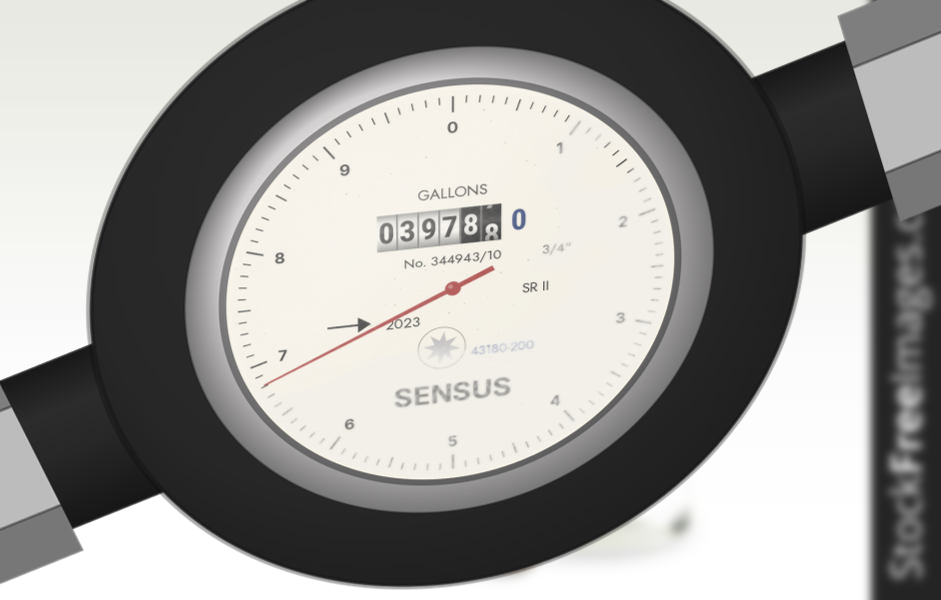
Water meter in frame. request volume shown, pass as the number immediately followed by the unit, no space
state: 397876.8gal
